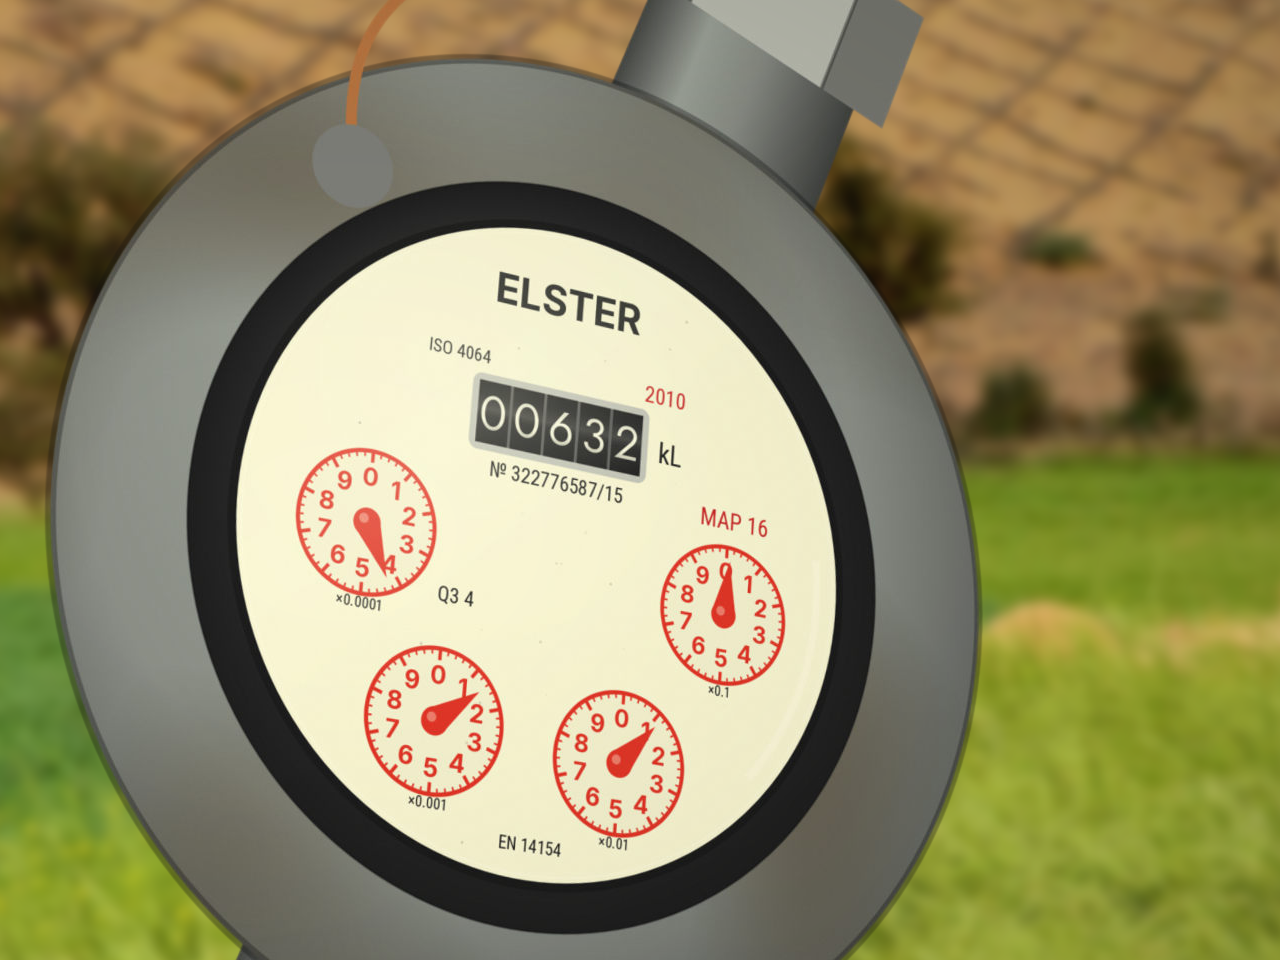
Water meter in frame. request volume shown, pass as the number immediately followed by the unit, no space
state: 632.0114kL
